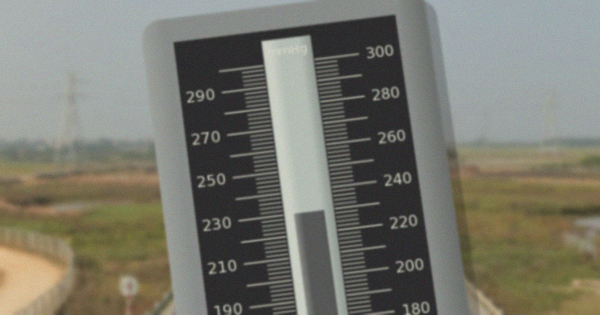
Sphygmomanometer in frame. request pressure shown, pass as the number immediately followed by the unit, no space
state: 230mmHg
